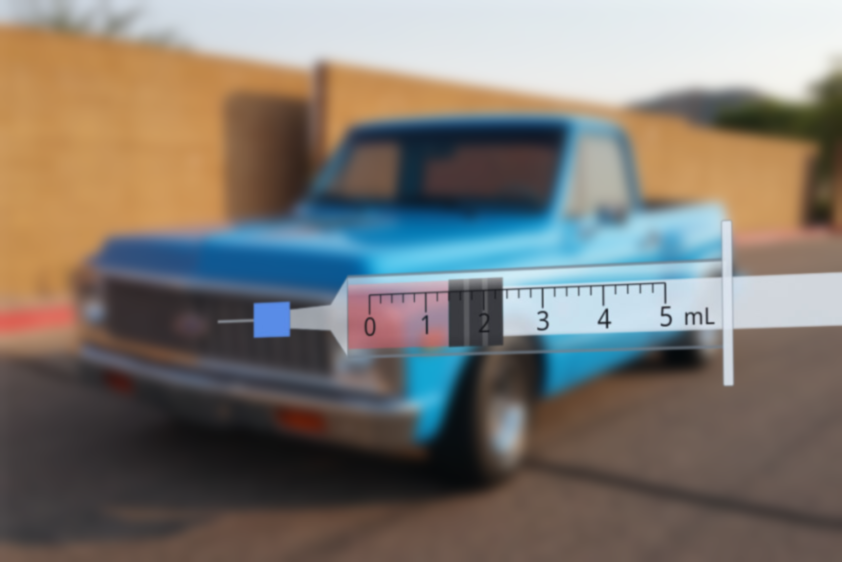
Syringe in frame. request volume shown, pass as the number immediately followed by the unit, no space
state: 1.4mL
